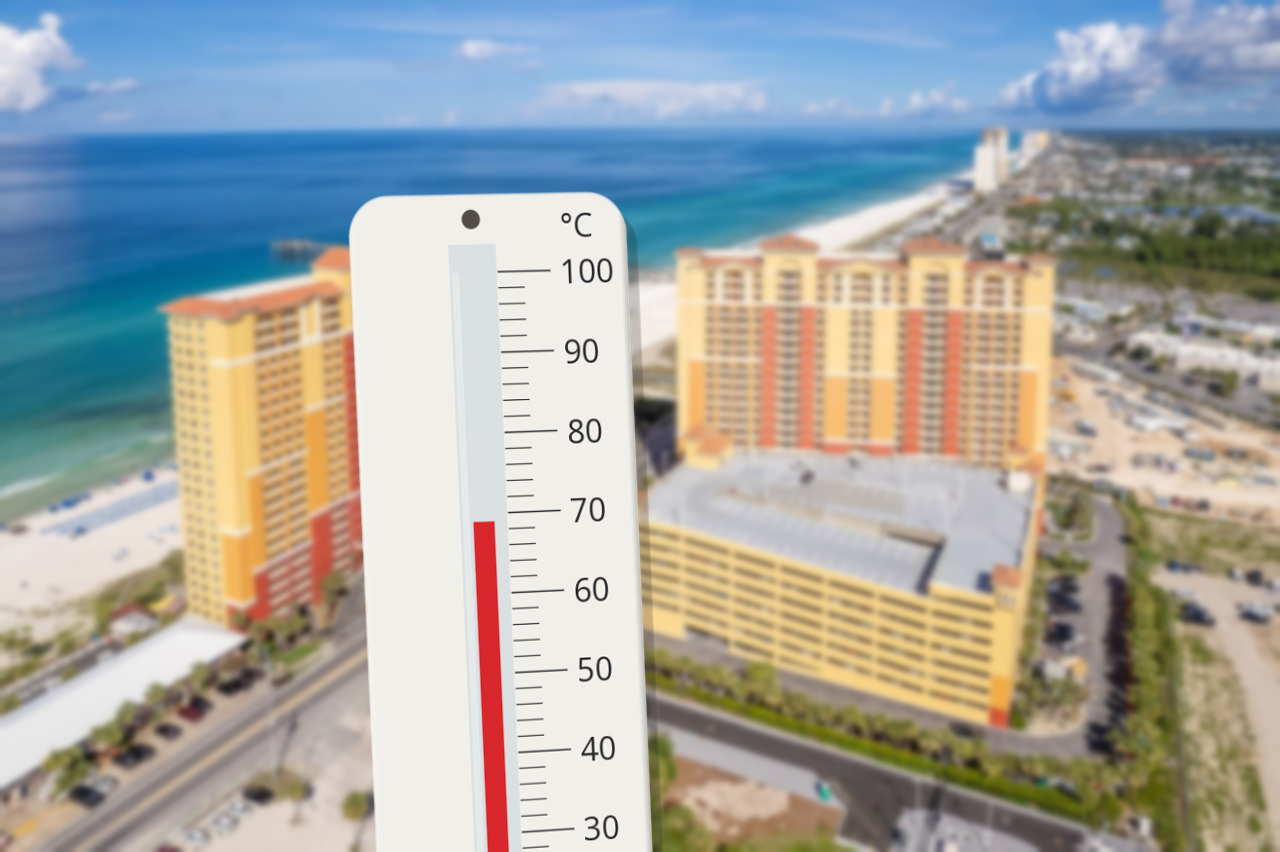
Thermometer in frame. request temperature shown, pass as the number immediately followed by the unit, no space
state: 69°C
